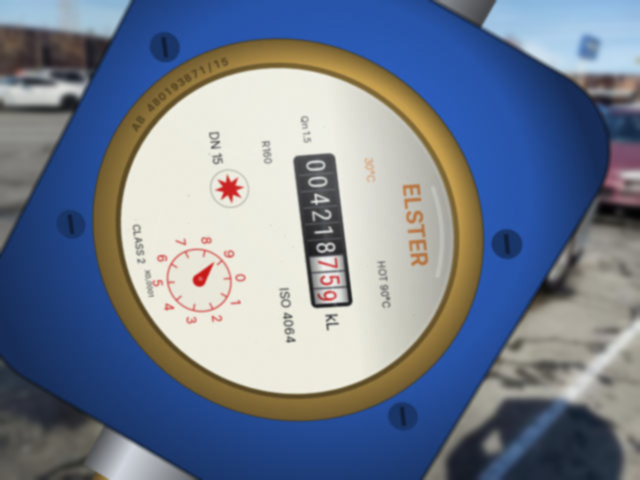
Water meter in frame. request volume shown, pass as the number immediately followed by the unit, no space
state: 4218.7588kL
